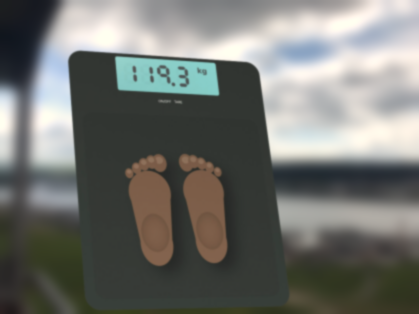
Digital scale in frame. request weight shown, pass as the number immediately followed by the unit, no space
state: 119.3kg
